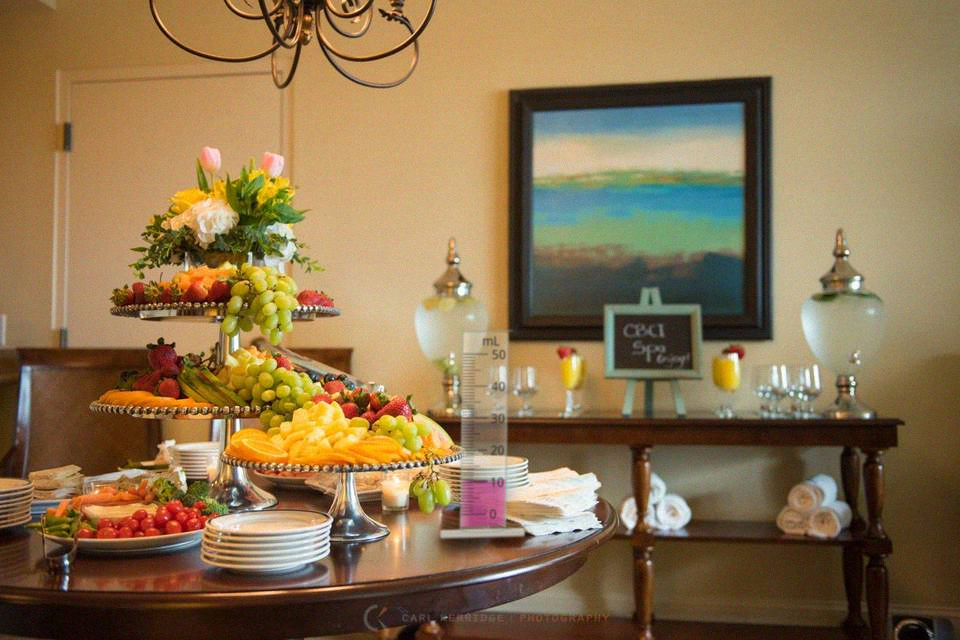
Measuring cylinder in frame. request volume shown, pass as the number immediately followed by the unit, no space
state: 10mL
